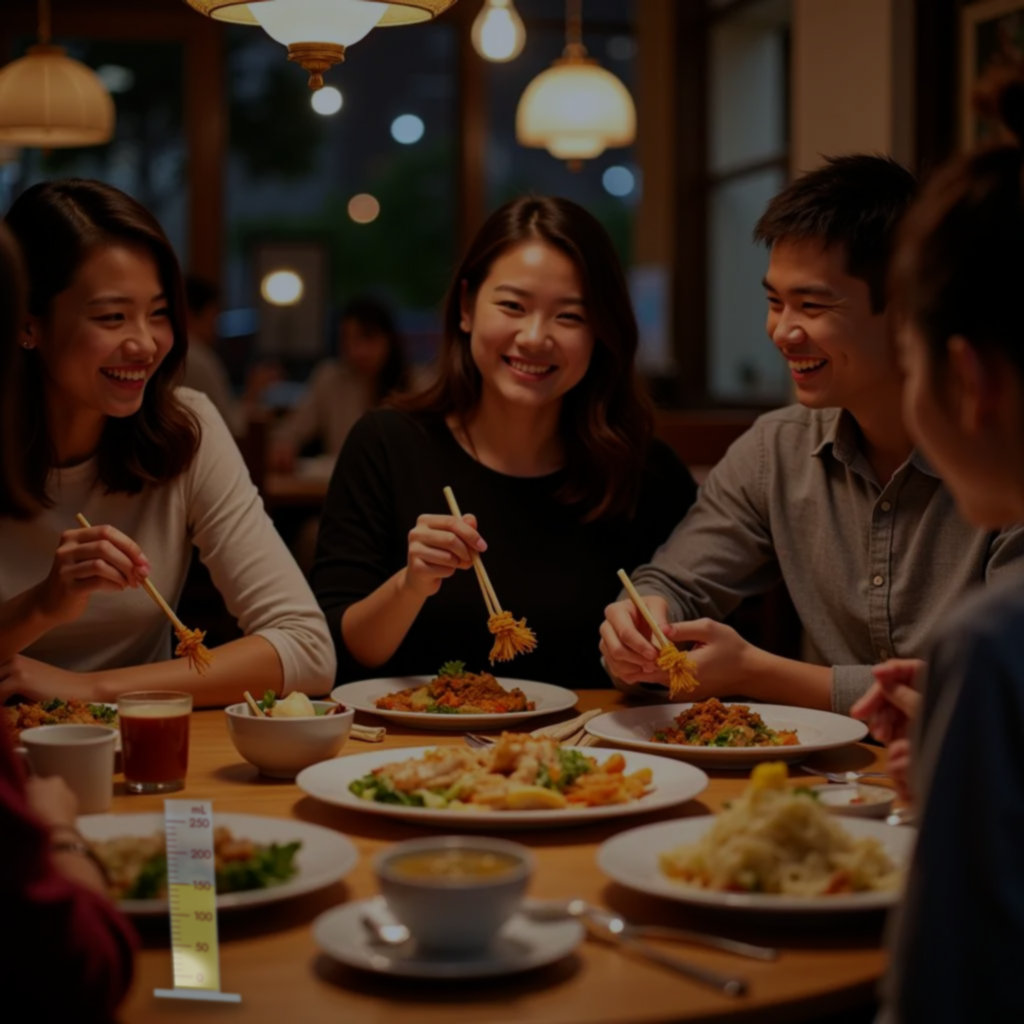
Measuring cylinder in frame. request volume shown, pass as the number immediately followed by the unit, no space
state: 150mL
